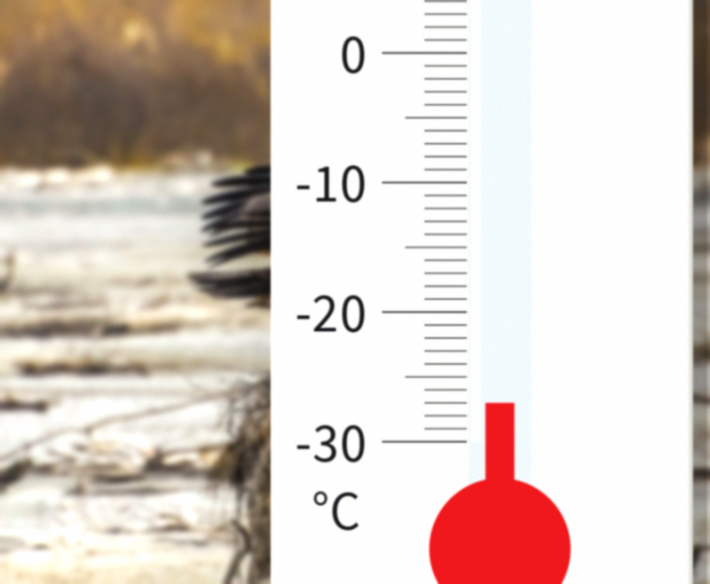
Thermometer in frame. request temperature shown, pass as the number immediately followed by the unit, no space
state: -27°C
